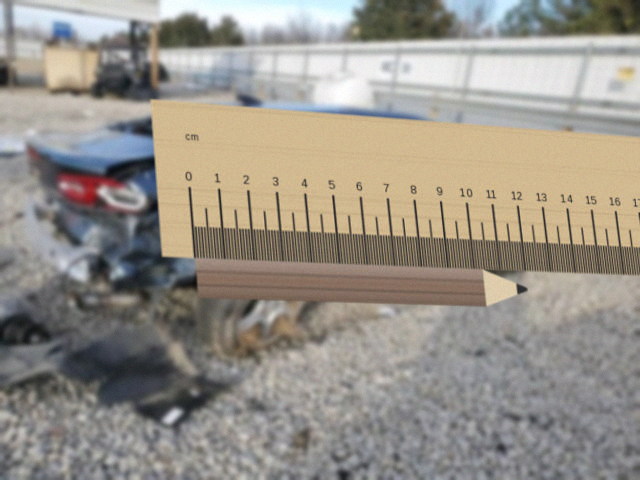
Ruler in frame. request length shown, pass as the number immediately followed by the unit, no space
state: 12cm
